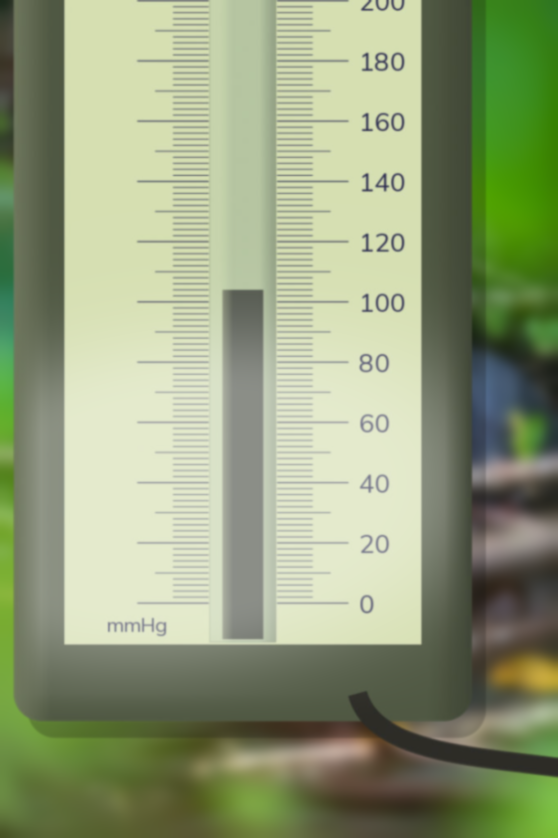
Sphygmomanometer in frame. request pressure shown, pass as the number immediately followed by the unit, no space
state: 104mmHg
